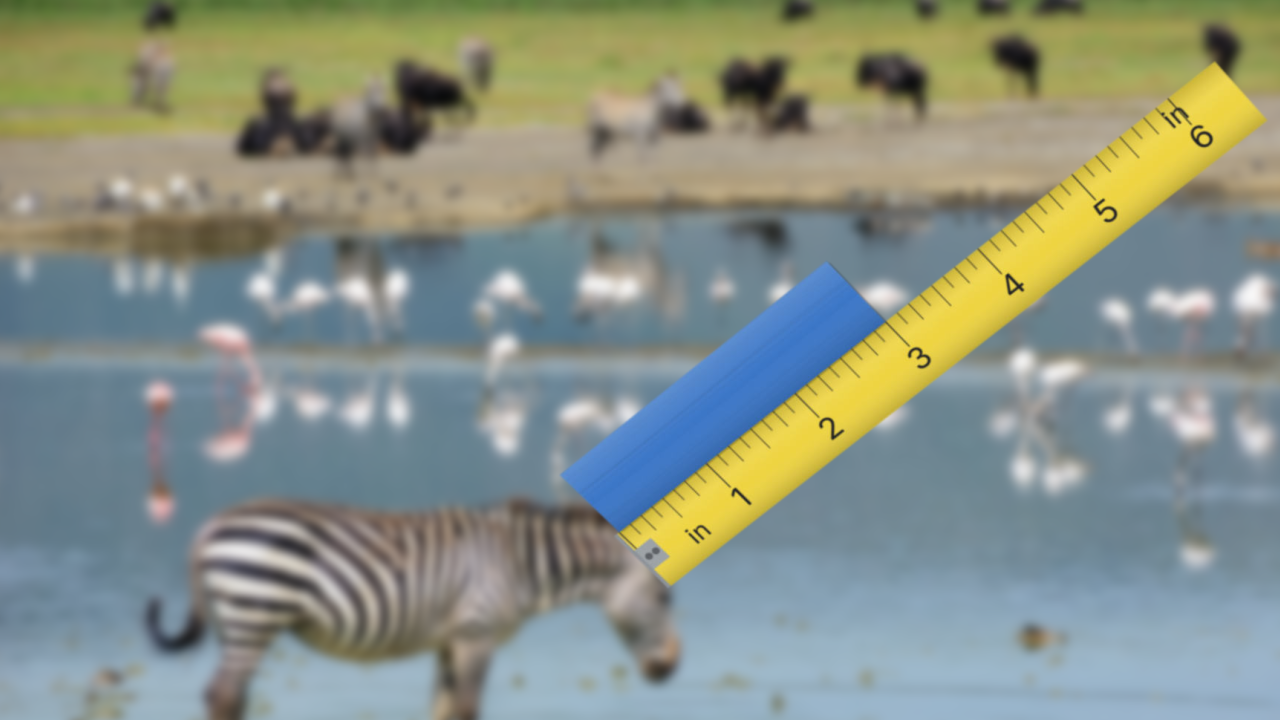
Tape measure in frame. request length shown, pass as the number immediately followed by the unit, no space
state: 3in
